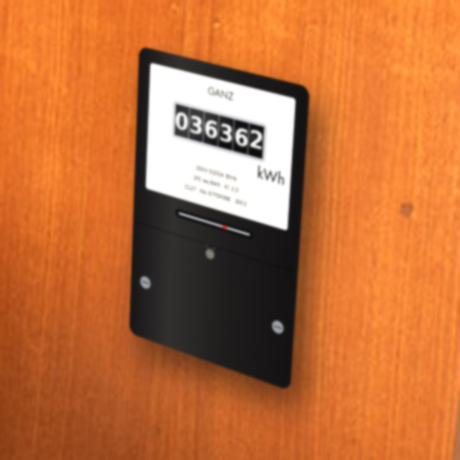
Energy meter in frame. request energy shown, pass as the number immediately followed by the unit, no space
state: 36362kWh
